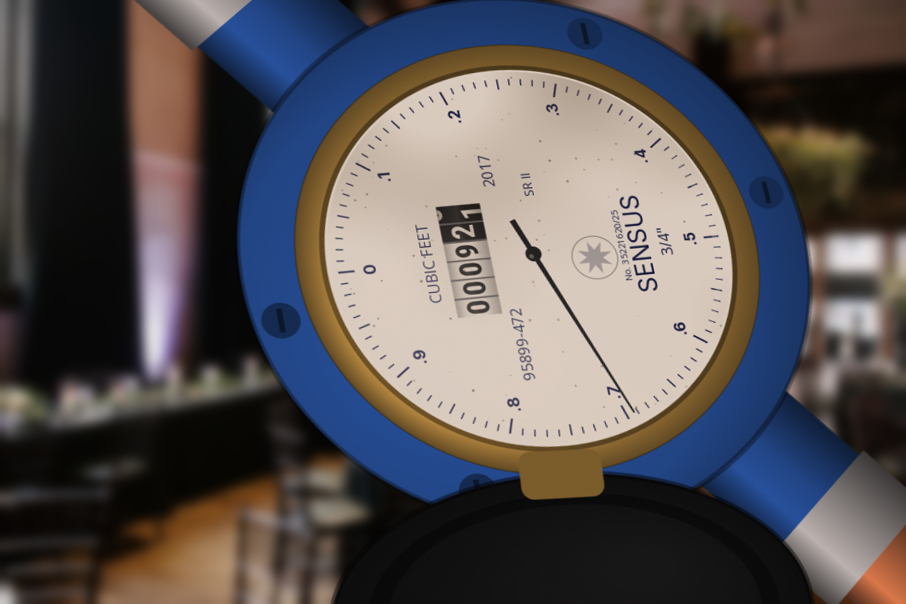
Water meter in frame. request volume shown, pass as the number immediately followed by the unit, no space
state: 920.69ft³
